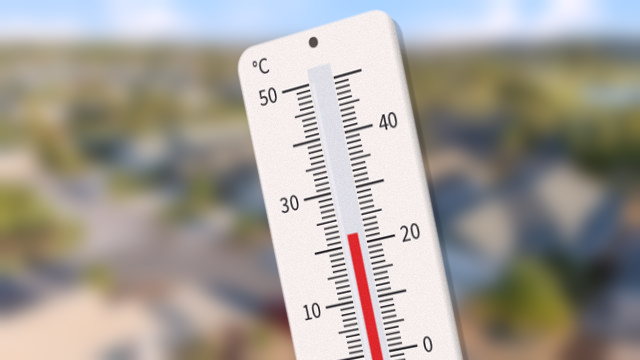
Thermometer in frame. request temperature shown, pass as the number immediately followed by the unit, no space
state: 22°C
